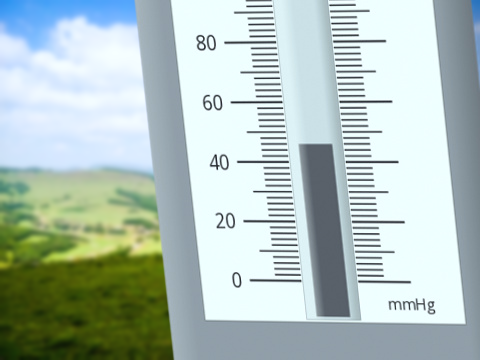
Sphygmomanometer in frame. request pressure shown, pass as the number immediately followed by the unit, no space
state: 46mmHg
